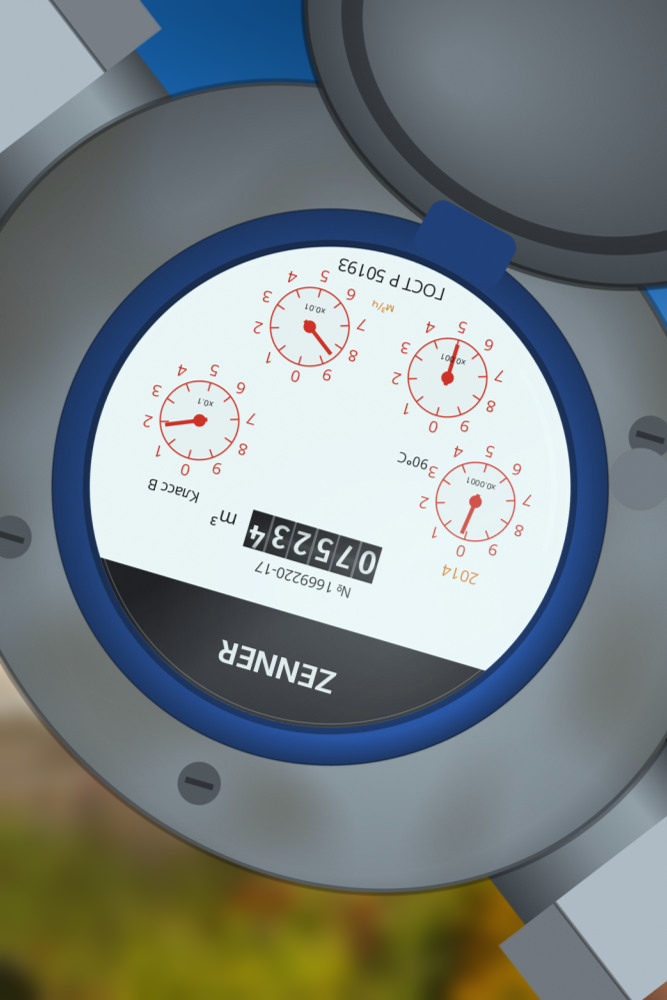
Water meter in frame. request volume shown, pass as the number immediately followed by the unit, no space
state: 75234.1850m³
